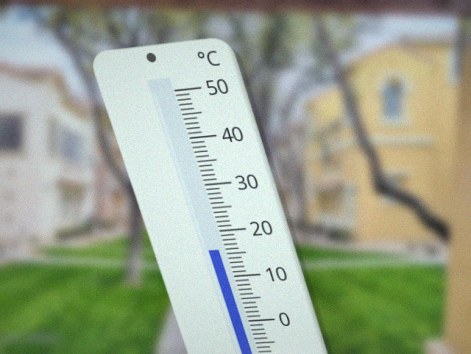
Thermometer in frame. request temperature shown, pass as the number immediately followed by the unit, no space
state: 16°C
